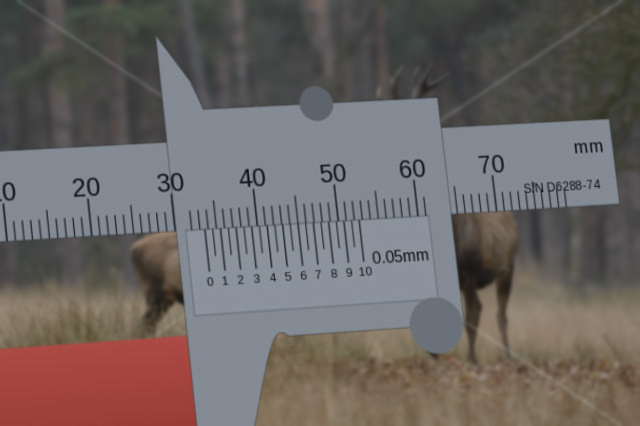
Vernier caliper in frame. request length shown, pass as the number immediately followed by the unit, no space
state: 33.6mm
